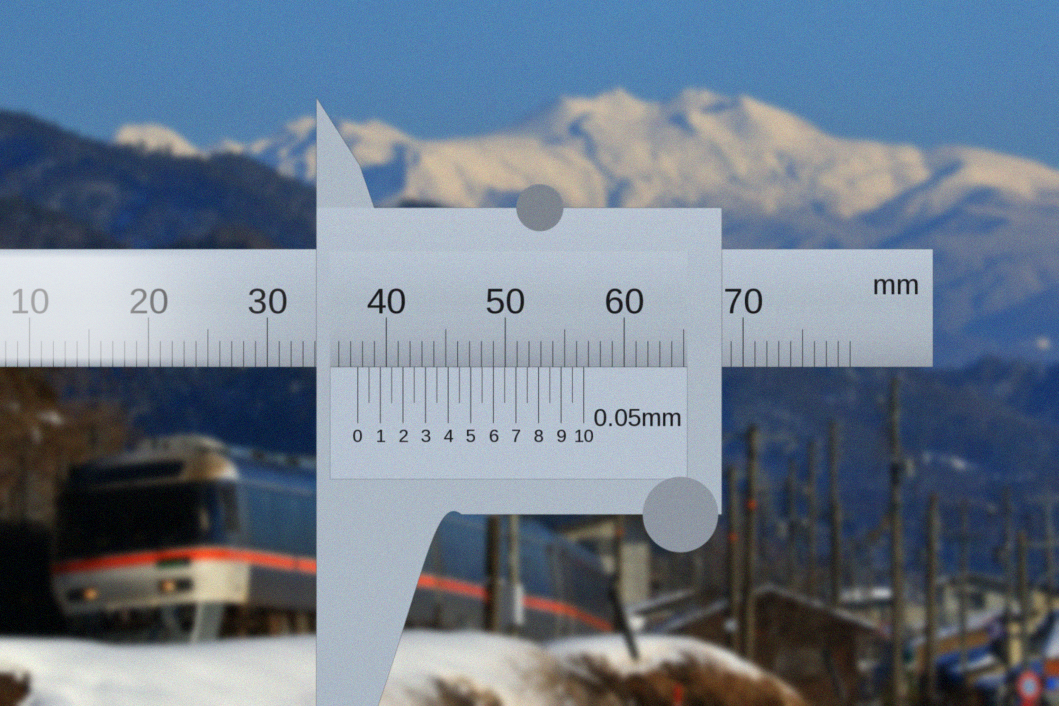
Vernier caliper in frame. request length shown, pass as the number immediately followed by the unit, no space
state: 37.6mm
